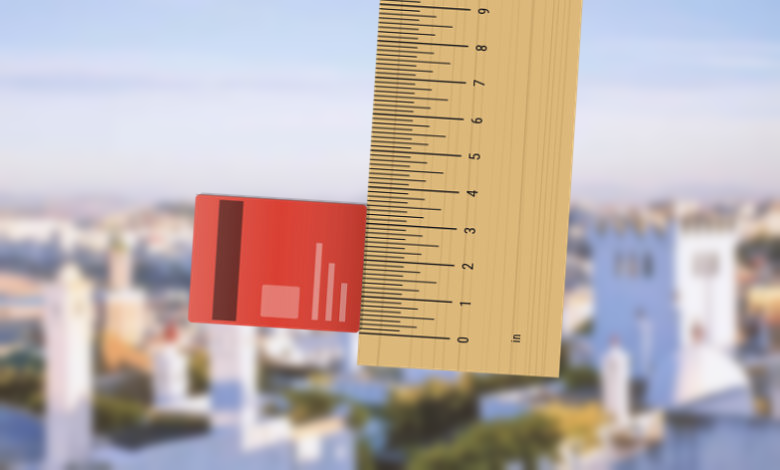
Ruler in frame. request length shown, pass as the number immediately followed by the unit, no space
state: 3.5in
